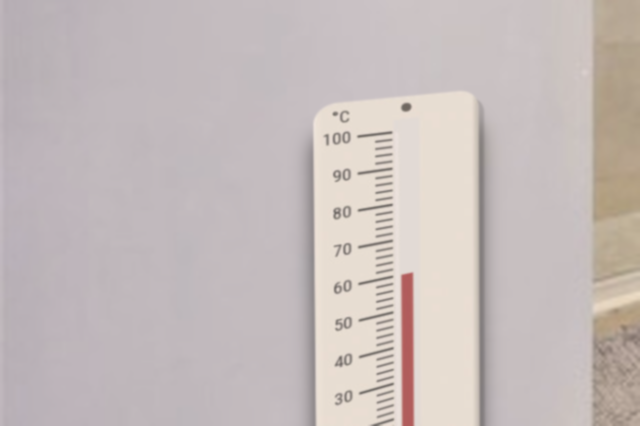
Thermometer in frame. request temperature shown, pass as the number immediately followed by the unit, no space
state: 60°C
